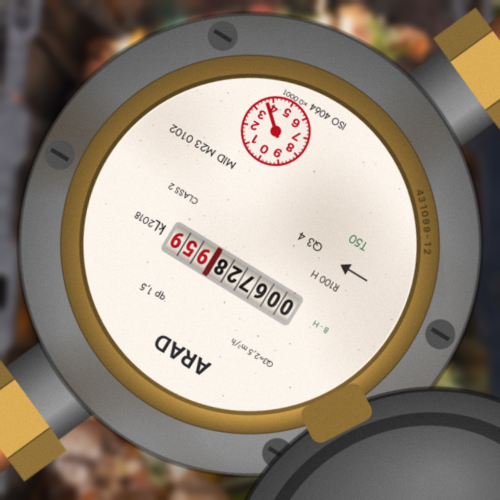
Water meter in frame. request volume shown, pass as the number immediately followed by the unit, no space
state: 6728.9593kL
